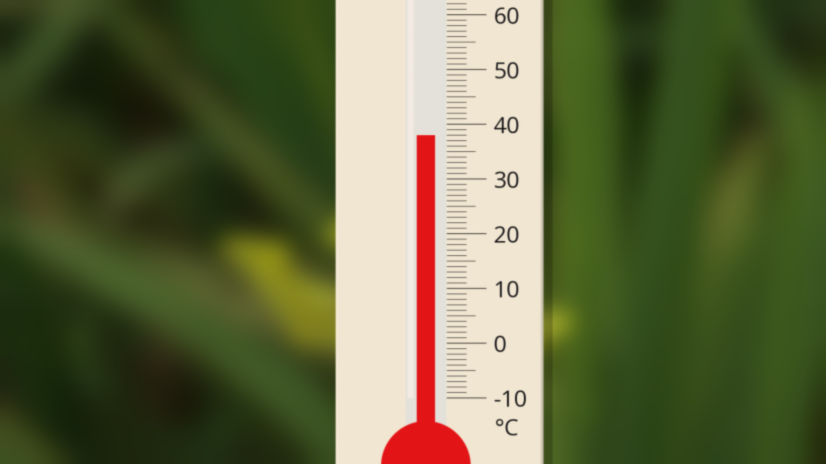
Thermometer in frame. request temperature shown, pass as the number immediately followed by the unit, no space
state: 38°C
